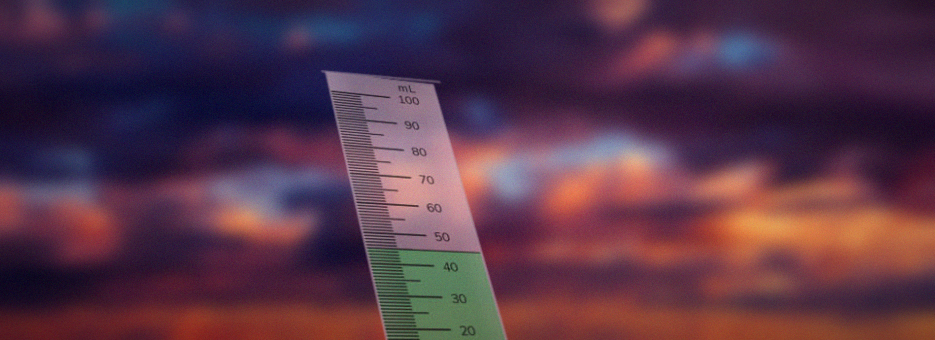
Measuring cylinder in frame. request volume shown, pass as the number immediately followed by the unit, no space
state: 45mL
